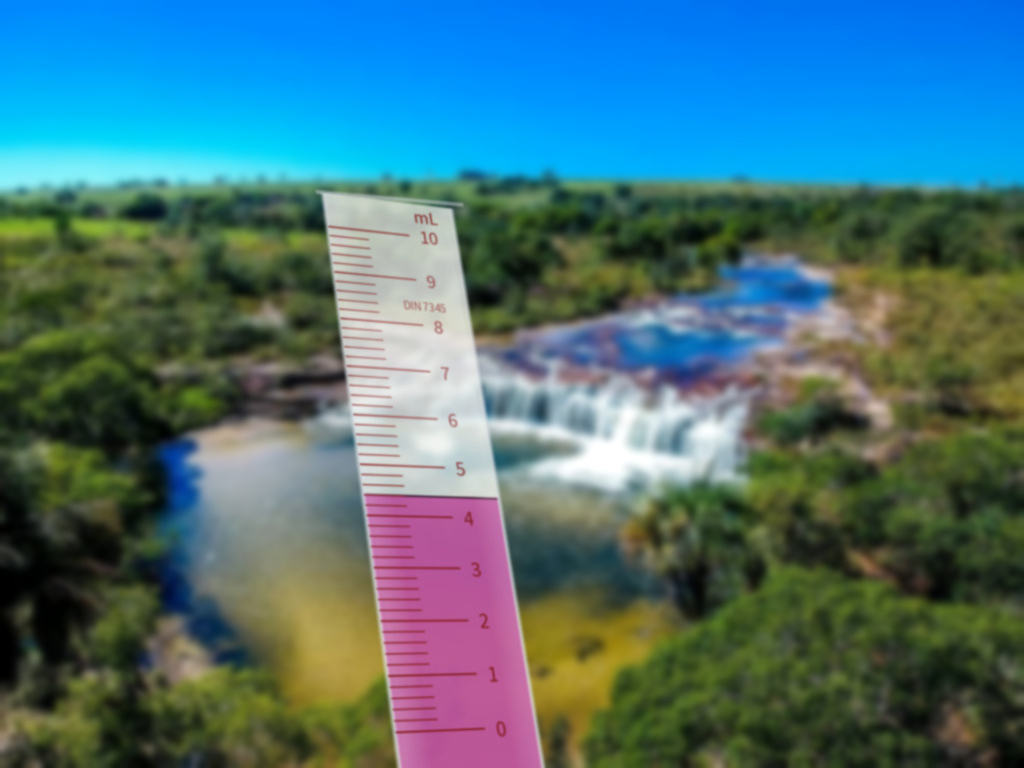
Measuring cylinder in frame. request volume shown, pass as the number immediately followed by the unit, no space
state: 4.4mL
